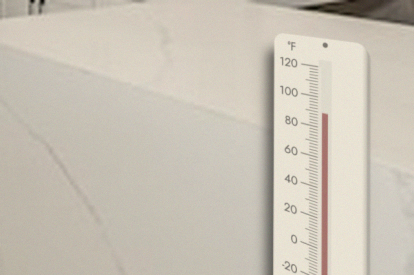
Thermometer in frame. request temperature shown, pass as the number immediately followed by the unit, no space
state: 90°F
